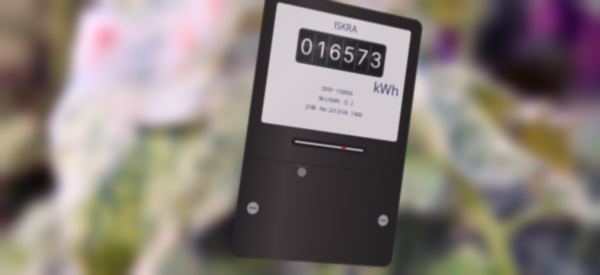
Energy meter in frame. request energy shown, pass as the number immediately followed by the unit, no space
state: 16573kWh
